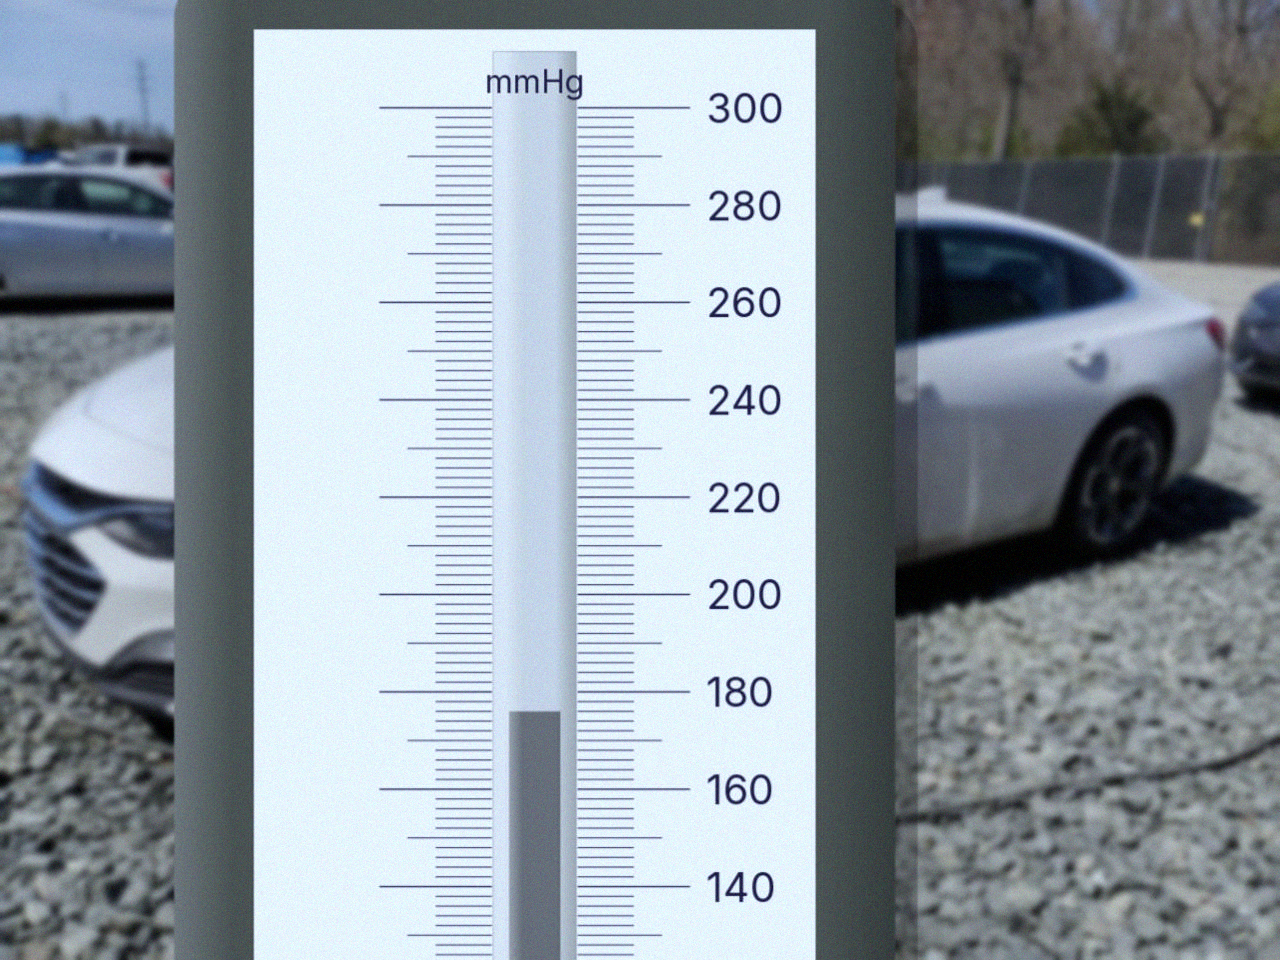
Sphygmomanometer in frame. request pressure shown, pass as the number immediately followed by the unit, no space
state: 176mmHg
